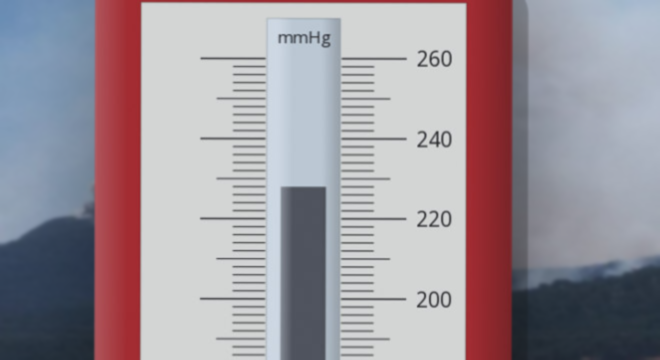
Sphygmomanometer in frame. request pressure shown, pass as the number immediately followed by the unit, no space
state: 228mmHg
